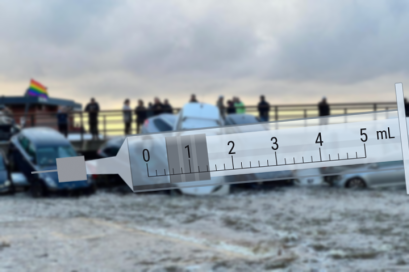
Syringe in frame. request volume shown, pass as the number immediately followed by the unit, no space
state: 0.5mL
